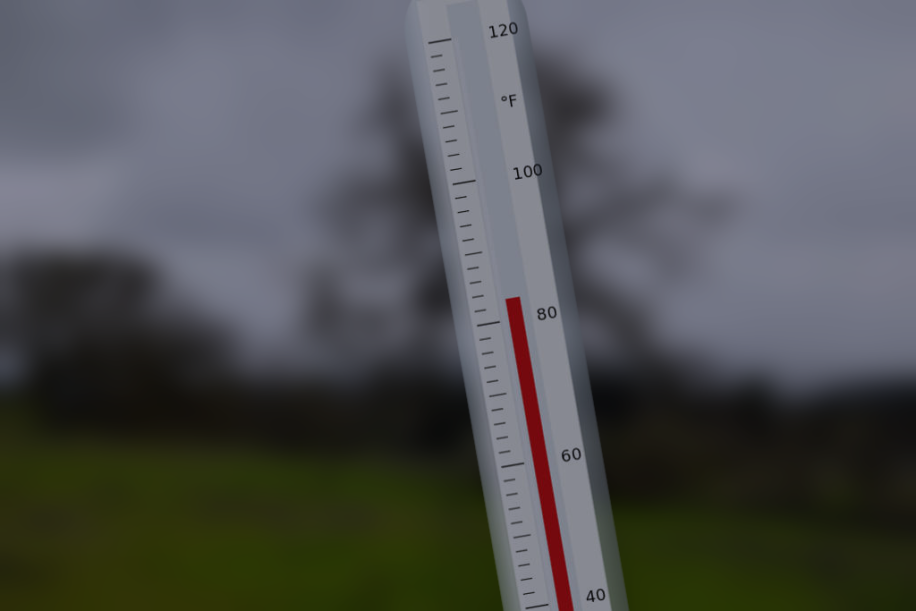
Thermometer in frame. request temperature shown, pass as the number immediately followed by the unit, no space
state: 83°F
